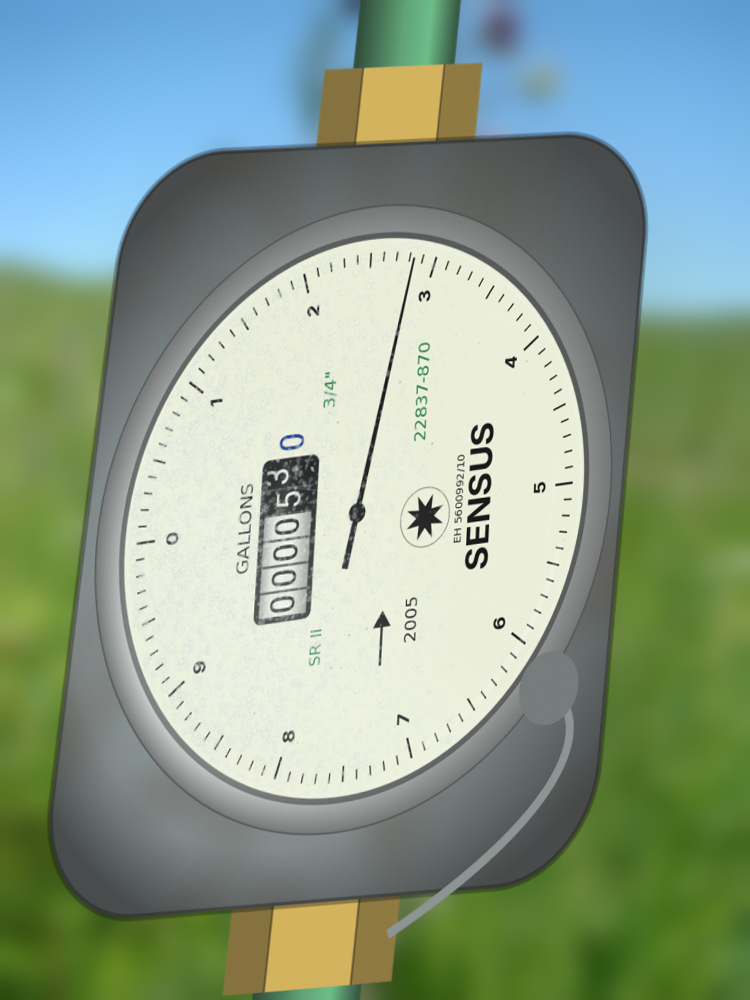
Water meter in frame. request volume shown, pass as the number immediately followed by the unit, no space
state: 532.8gal
